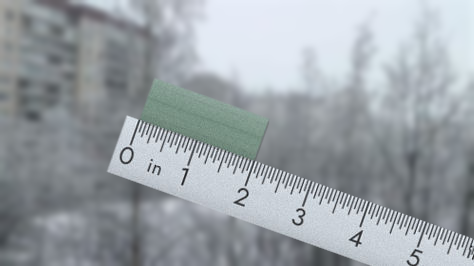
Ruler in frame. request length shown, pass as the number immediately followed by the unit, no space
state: 2in
